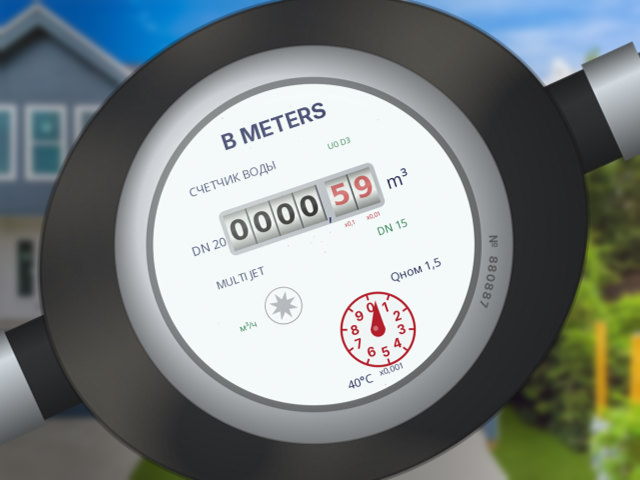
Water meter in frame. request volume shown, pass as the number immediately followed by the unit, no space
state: 0.590m³
